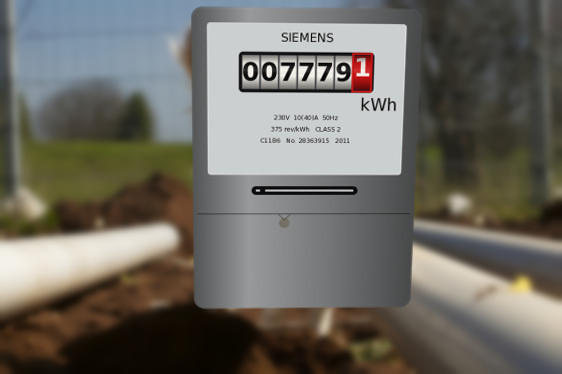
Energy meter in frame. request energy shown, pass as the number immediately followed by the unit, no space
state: 7779.1kWh
